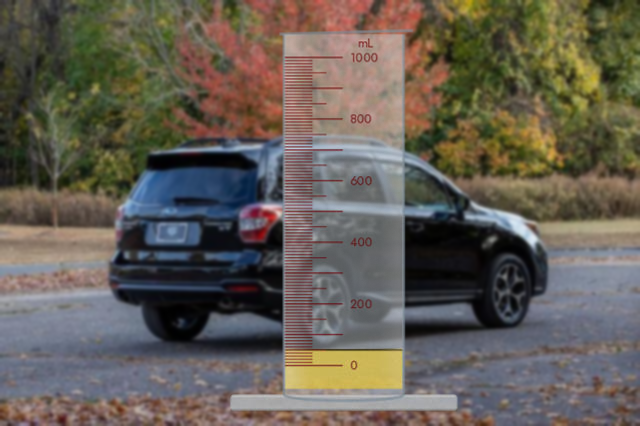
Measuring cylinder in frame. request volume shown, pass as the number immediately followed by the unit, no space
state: 50mL
